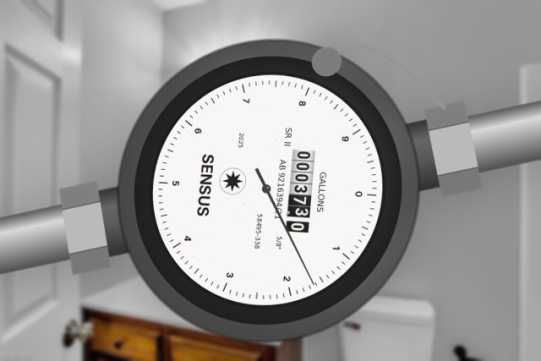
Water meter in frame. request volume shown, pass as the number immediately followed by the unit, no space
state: 3731.6gal
